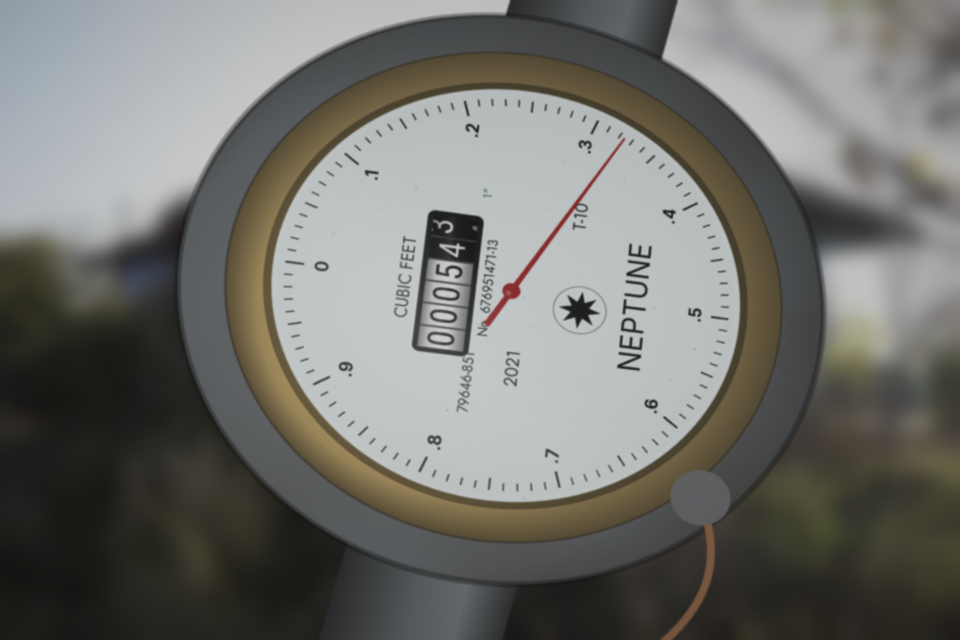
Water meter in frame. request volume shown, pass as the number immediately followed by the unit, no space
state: 543.32ft³
